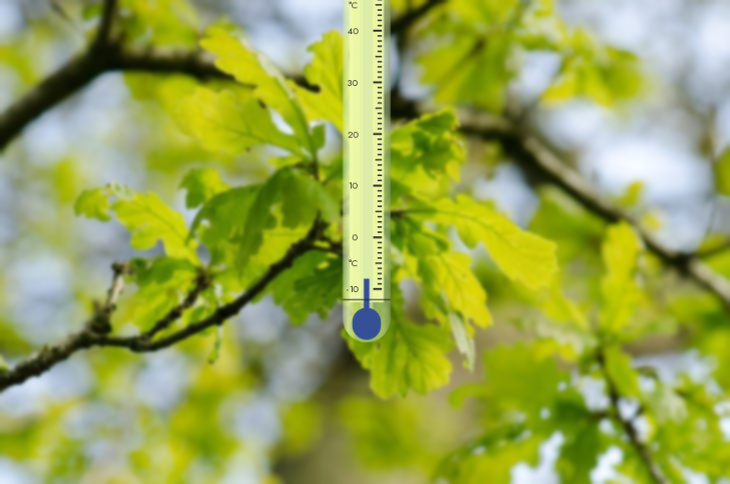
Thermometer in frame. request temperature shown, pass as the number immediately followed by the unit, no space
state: -8°C
